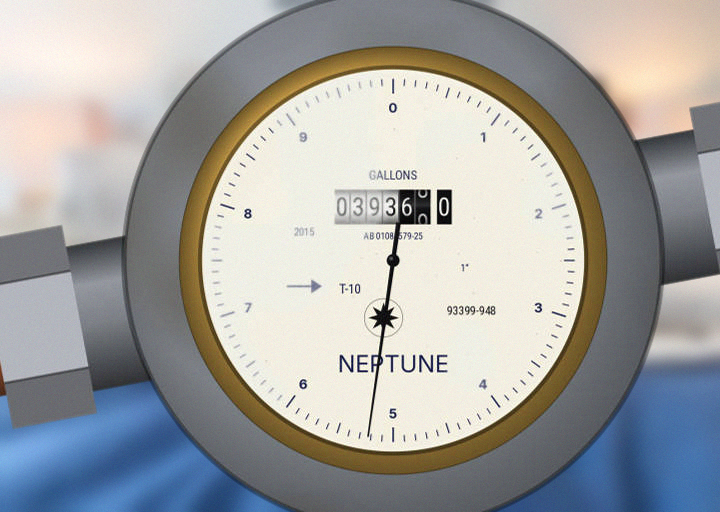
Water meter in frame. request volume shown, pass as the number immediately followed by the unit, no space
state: 393685.2gal
